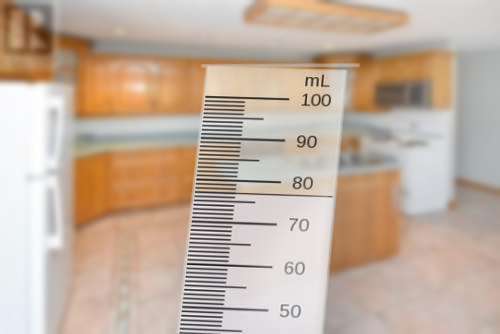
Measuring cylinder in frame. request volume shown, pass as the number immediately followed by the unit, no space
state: 77mL
